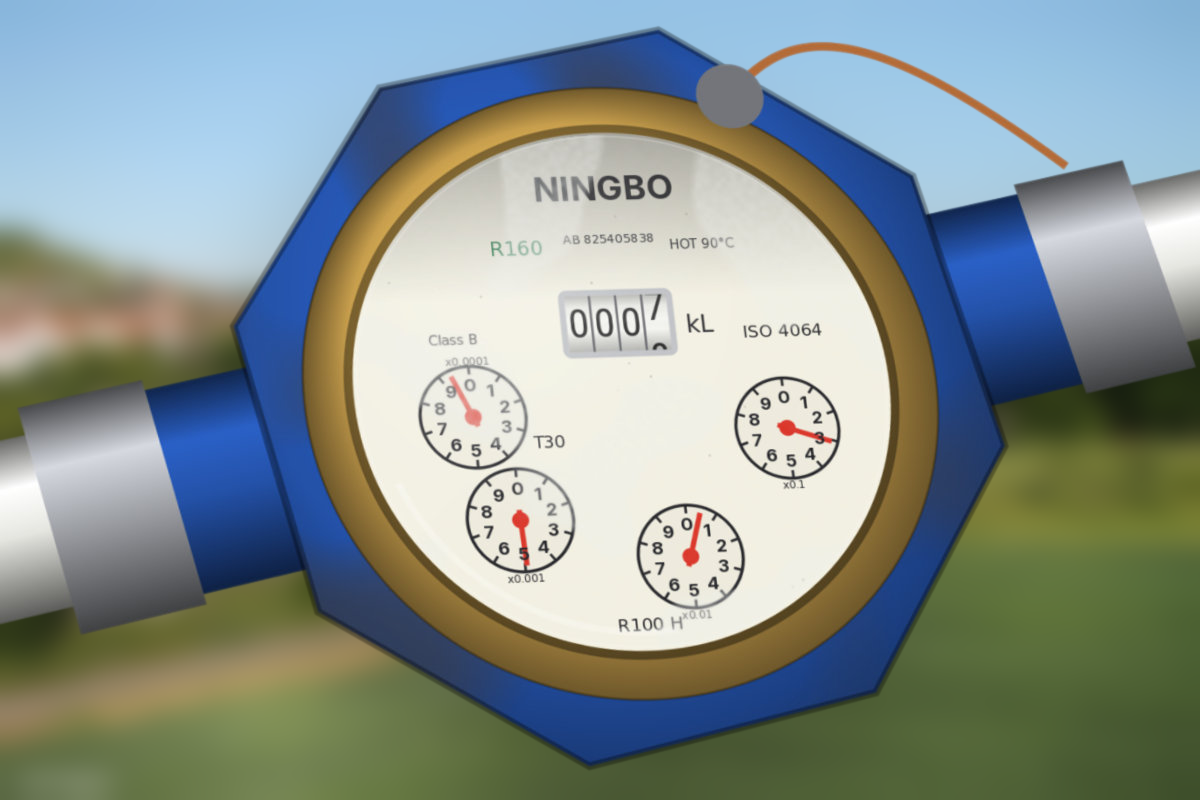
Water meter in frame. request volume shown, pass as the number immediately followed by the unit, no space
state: 7.3049kL
